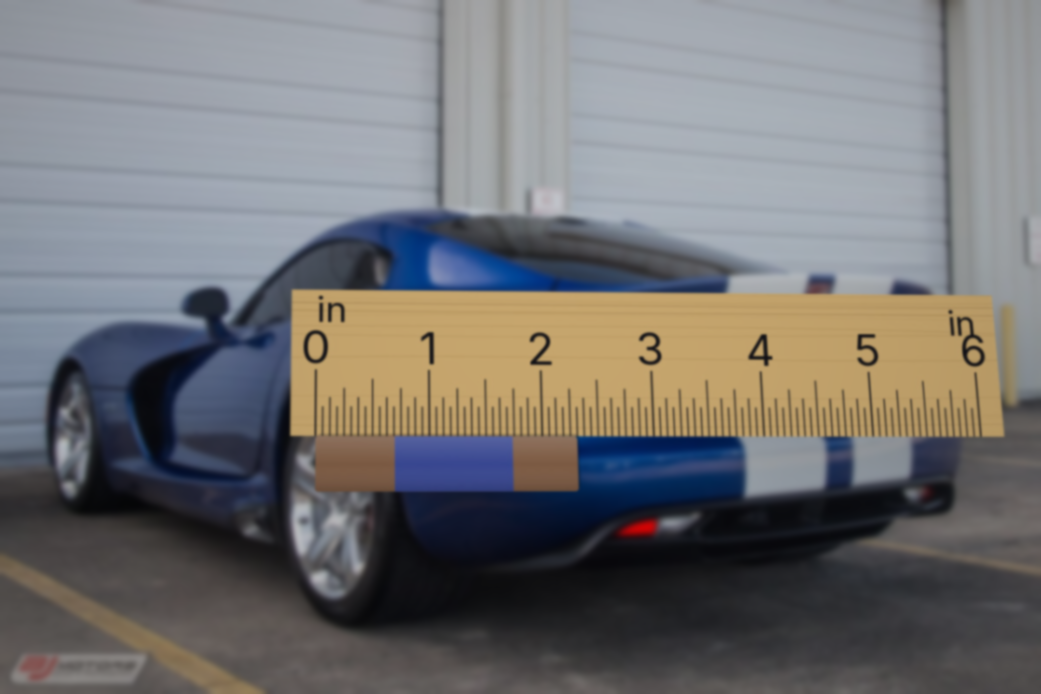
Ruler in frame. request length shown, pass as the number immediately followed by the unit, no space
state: 2.3125in
